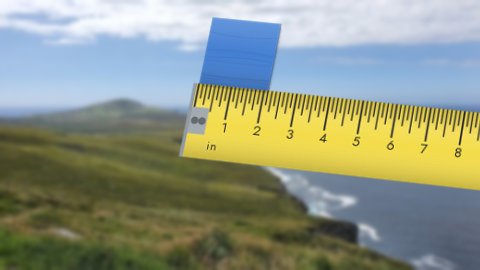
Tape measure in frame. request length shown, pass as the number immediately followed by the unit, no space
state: 2.125in
